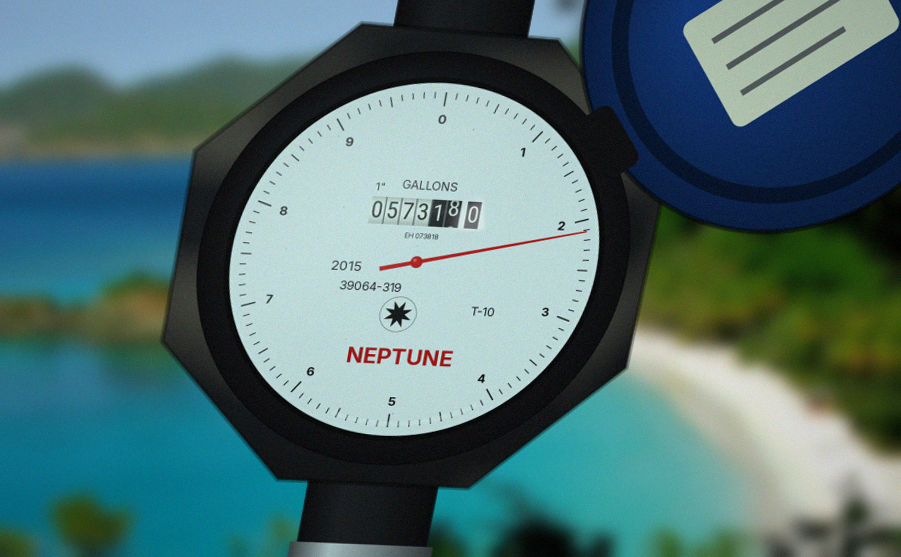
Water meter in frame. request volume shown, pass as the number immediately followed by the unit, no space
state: 573182.1gal
